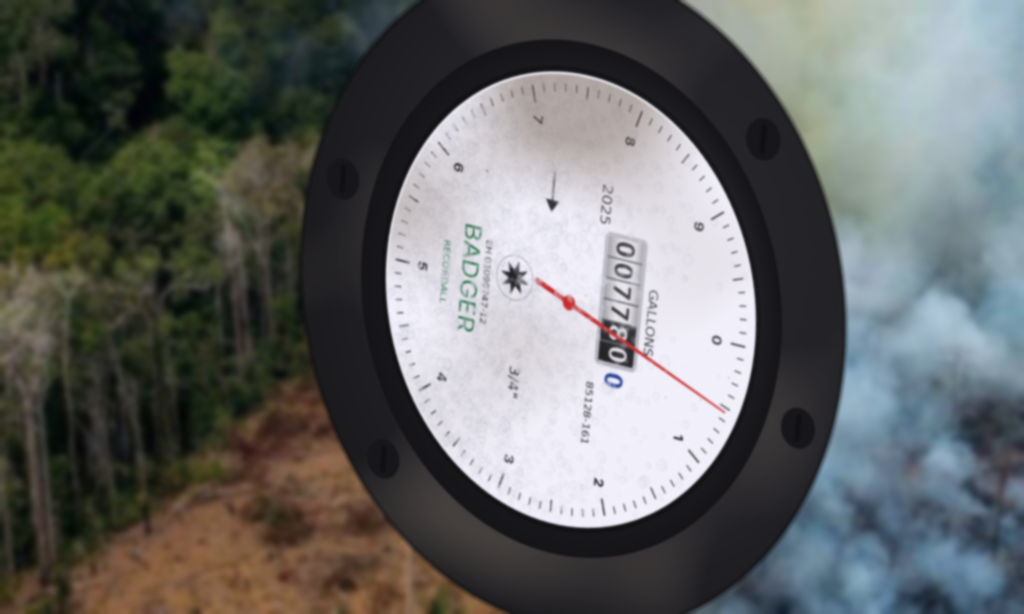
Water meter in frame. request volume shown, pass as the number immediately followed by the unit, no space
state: 77800.5gal
